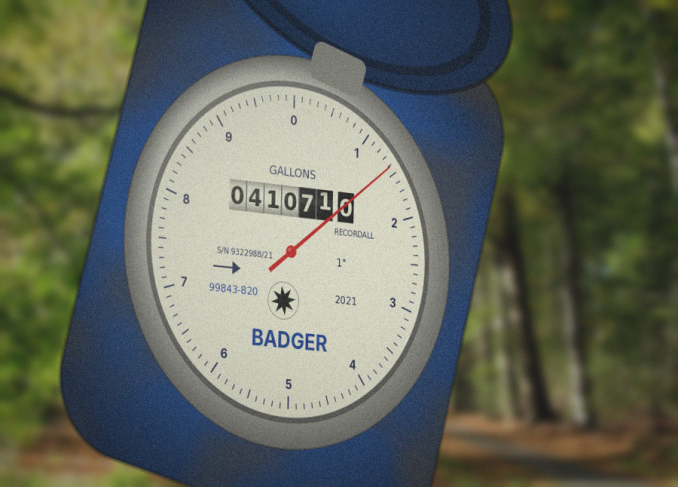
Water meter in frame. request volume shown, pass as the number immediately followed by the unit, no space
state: 410711.4gal
